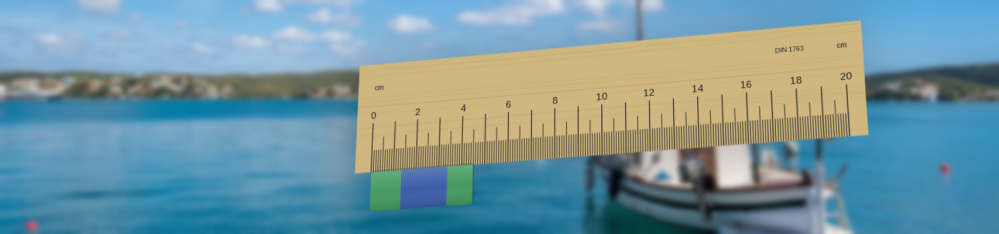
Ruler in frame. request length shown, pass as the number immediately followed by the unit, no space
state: 4.5cm
